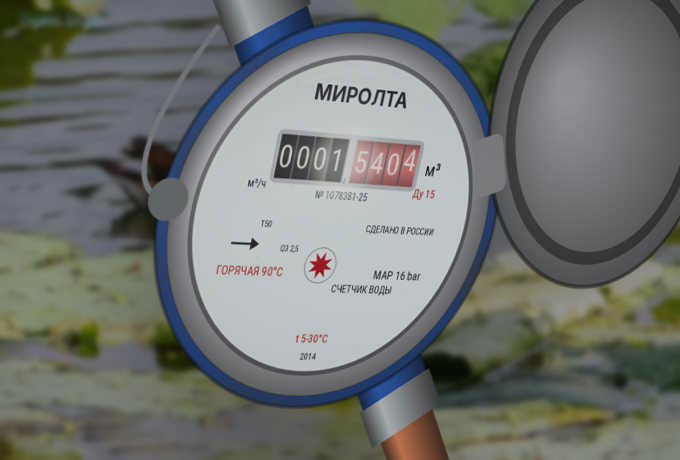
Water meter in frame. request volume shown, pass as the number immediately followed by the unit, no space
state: 1.5404m³
